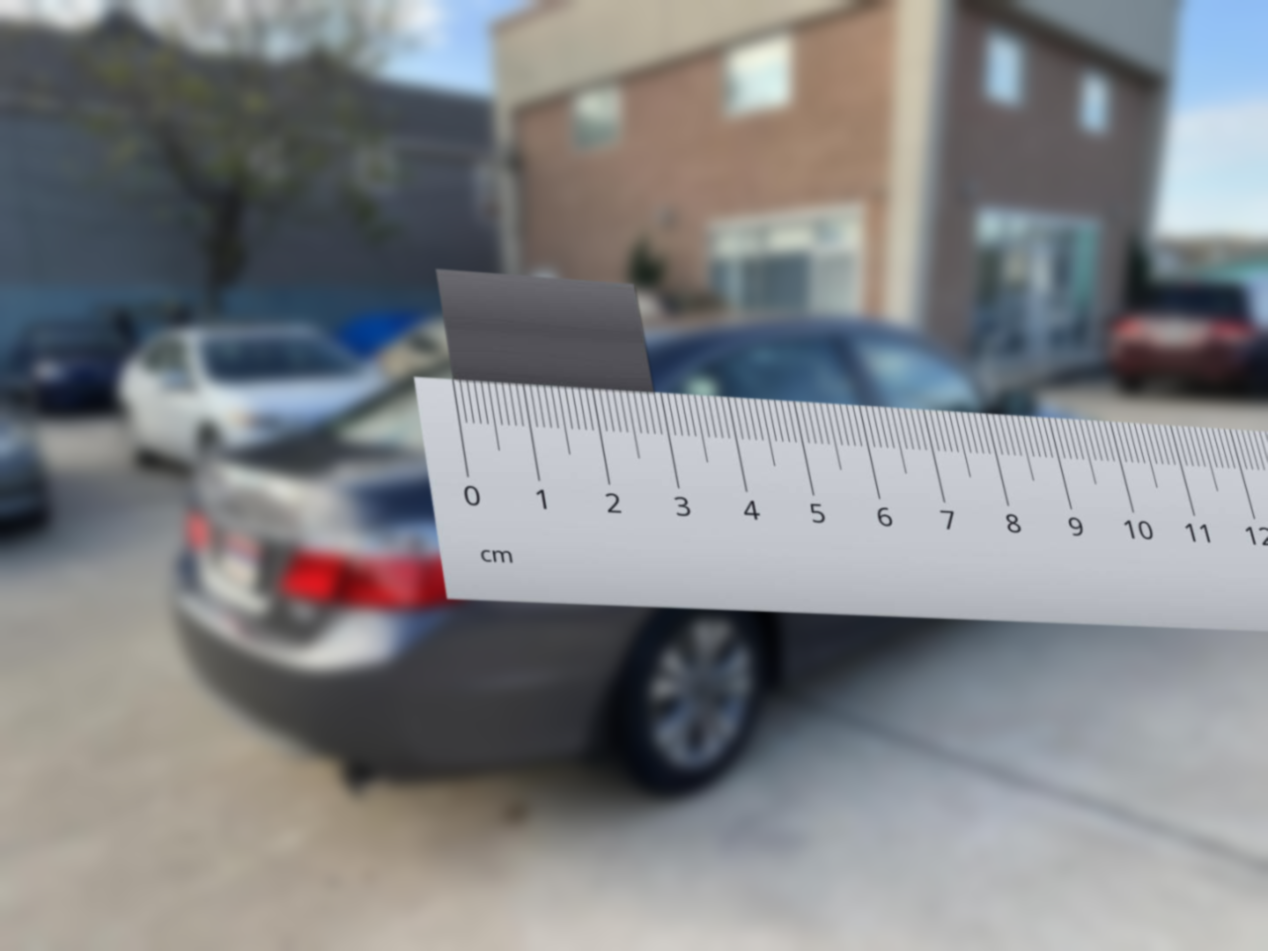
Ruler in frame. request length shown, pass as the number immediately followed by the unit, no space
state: 2.9cm
